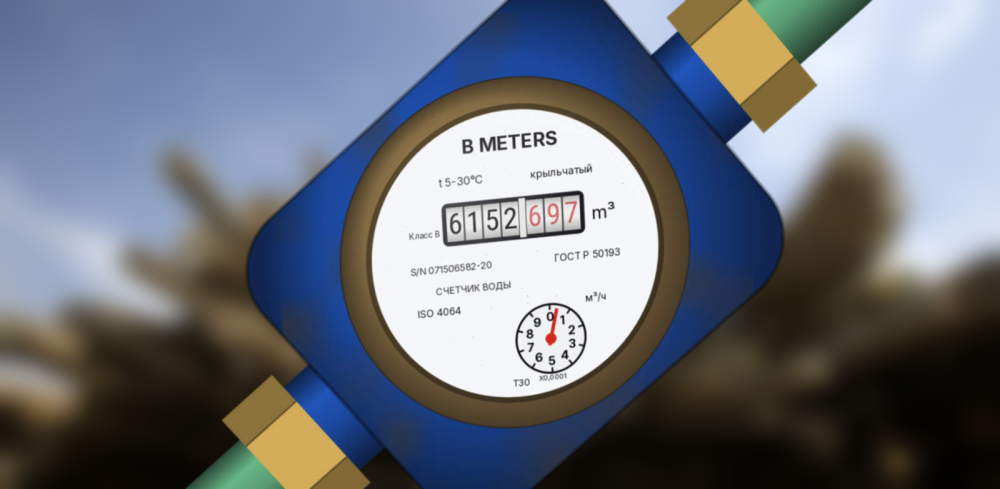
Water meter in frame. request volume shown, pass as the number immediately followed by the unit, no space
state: 6152.6970m³
